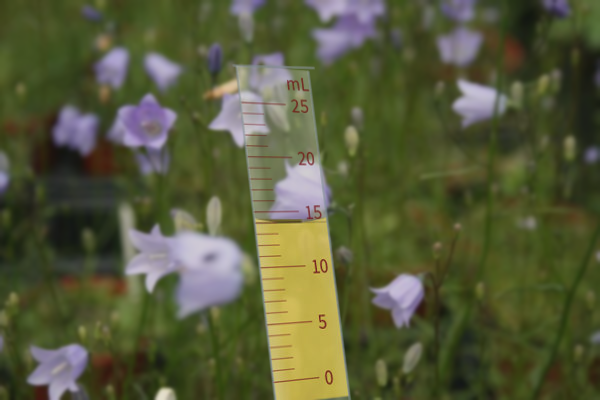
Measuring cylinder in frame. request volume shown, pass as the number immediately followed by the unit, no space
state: 14mL
